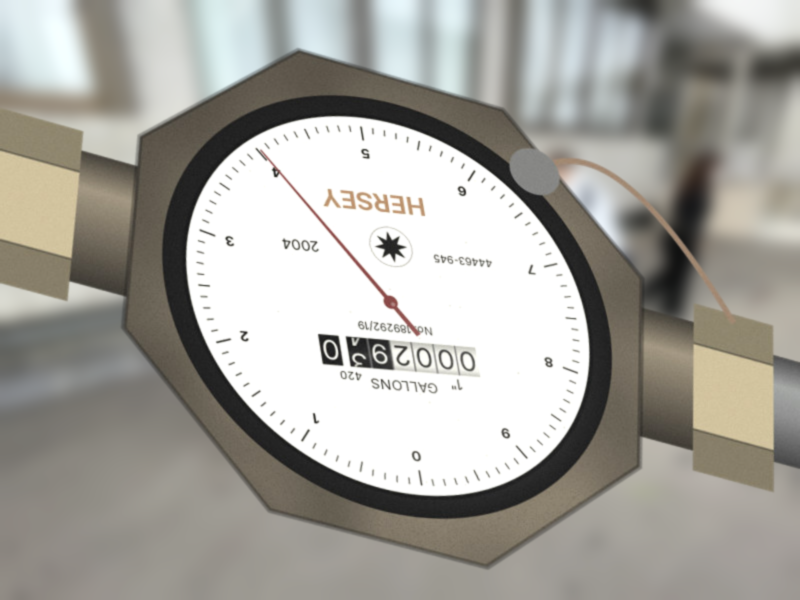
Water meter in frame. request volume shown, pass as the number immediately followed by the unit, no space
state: 2934.0gal
